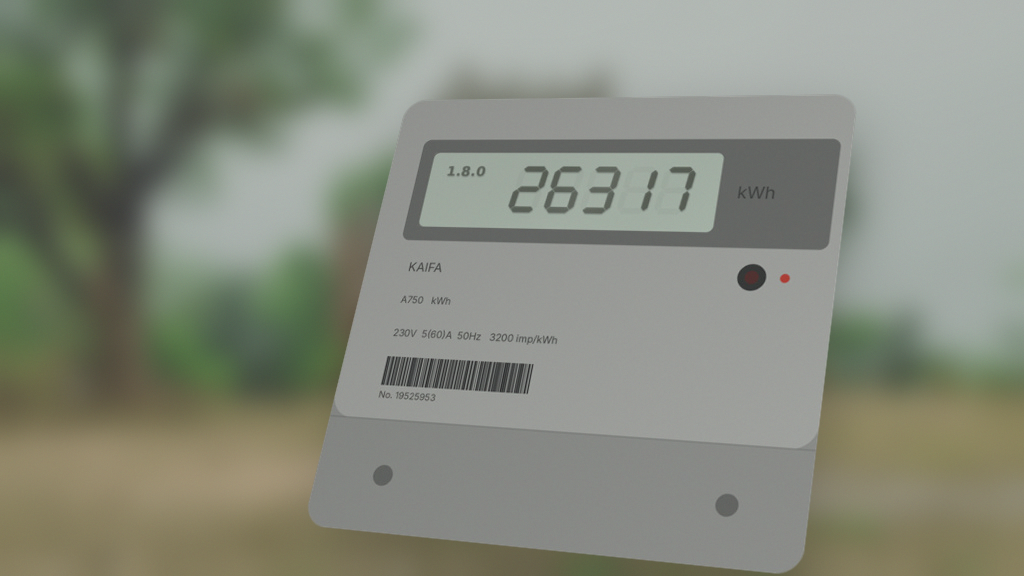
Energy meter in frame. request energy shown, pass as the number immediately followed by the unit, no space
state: 26317kWh
